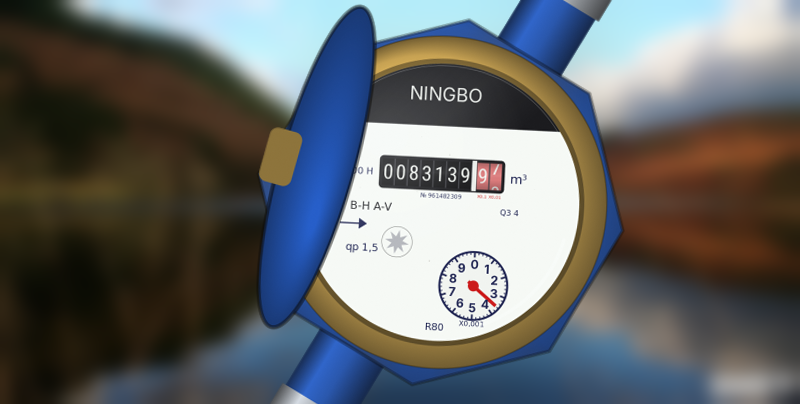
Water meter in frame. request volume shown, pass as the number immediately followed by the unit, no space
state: 83139.973m³
